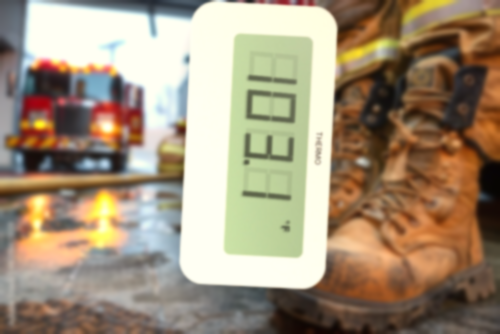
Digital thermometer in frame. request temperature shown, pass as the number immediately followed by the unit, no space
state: 103.1°F
